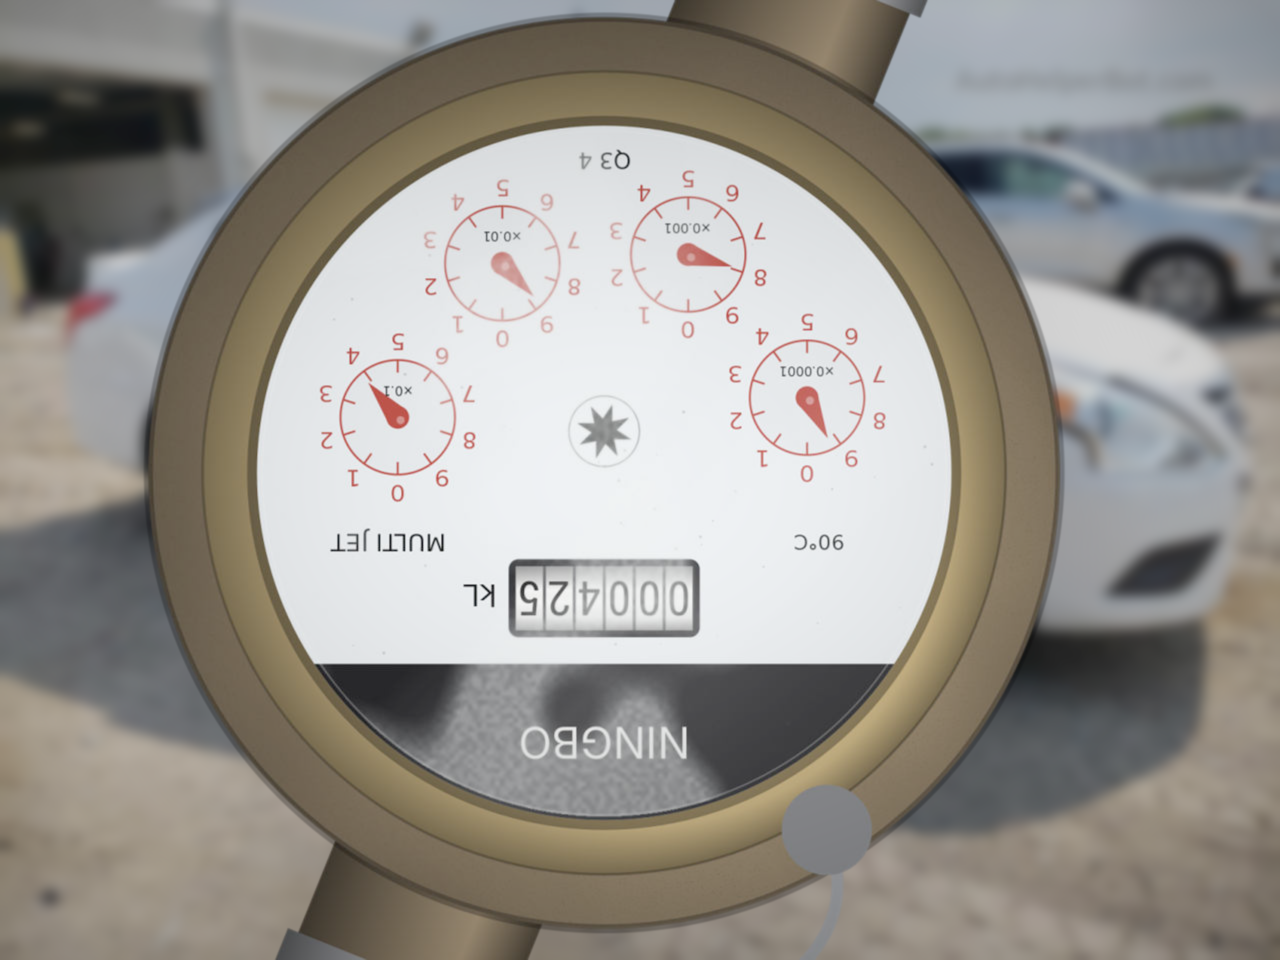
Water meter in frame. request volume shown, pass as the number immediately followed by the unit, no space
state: 425.3879kL
